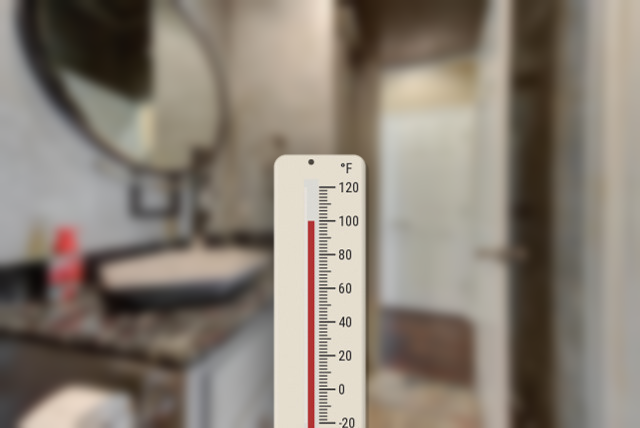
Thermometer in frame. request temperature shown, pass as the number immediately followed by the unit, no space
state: 100°F
